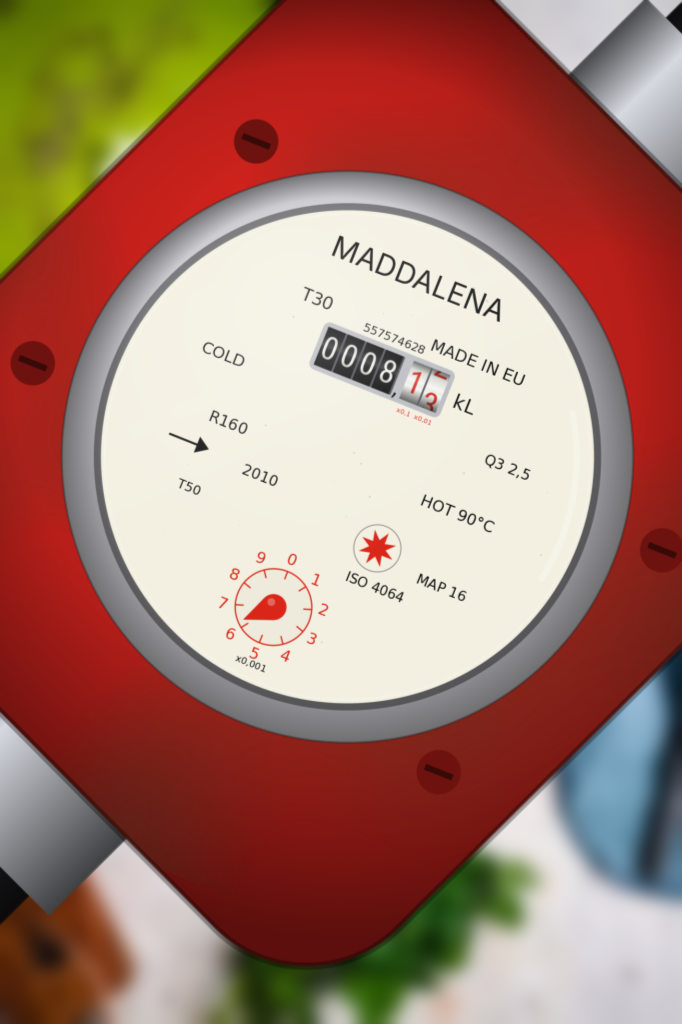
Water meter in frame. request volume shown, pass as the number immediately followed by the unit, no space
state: 8.126kL
